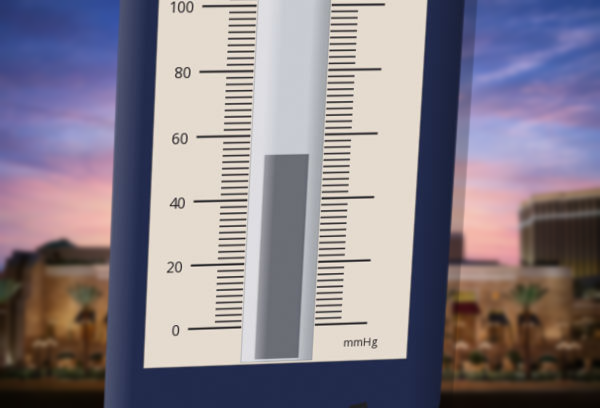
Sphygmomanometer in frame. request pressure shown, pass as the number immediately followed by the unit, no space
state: 54mmHg
